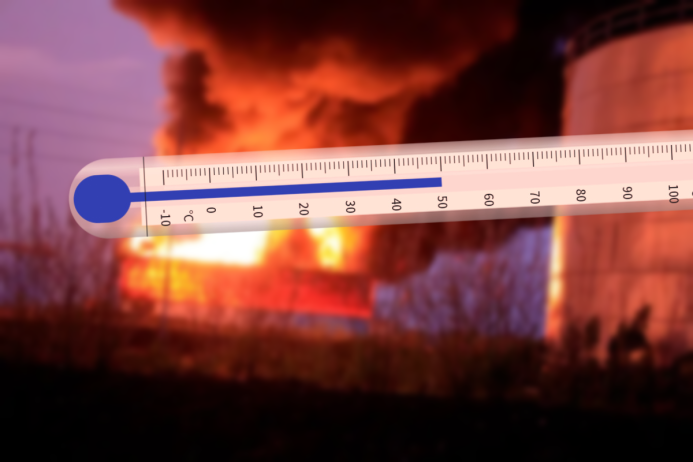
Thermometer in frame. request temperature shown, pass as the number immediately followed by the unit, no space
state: 50°C
